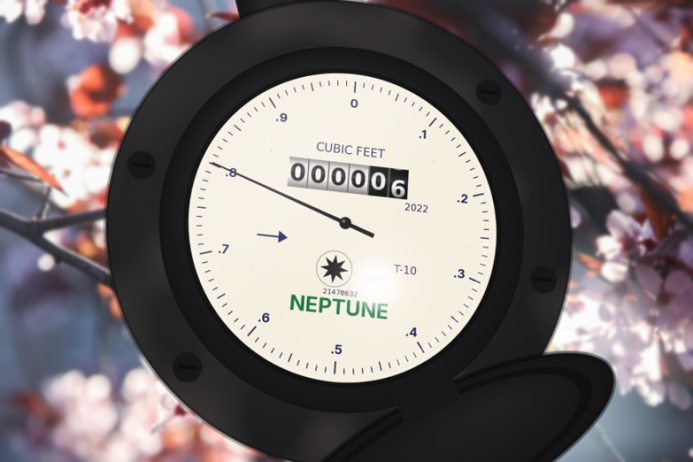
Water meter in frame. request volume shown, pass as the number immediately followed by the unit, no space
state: 5.80ft³
